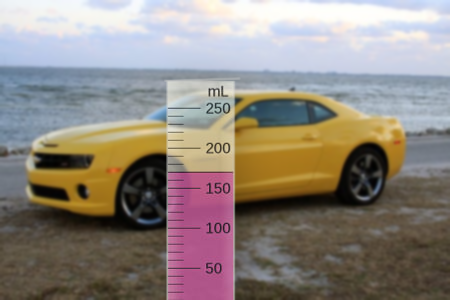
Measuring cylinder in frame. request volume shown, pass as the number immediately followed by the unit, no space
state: 170mL
